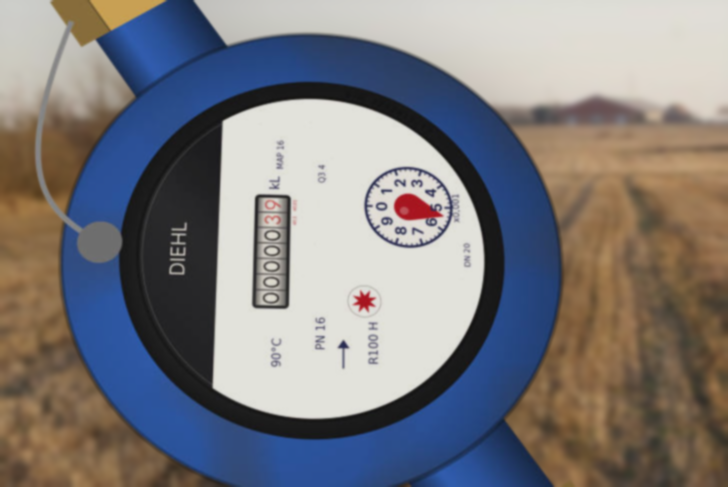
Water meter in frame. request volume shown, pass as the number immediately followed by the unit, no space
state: 0.395kL
